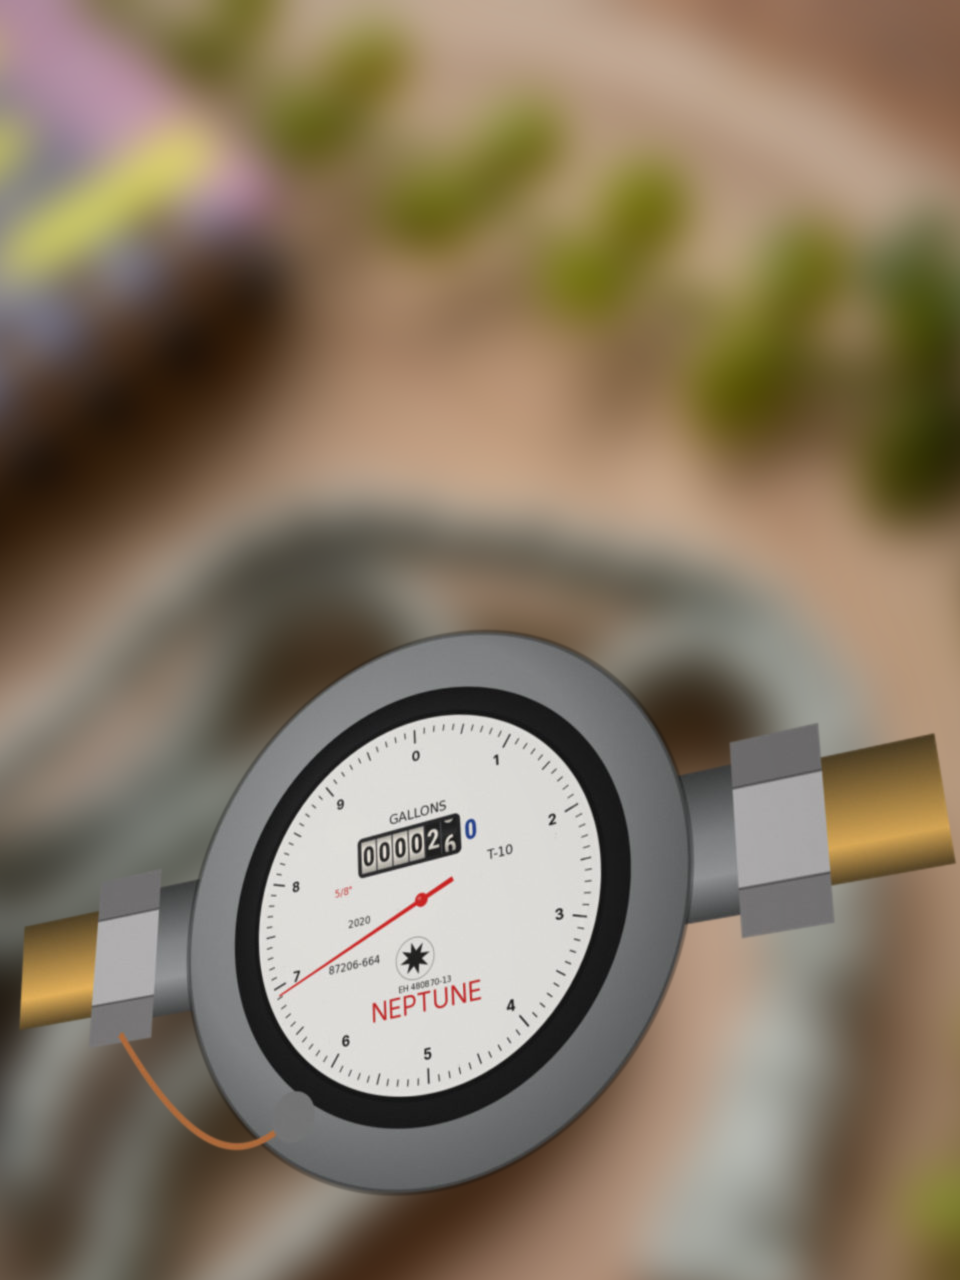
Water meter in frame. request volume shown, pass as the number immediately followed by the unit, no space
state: 256.9gal
